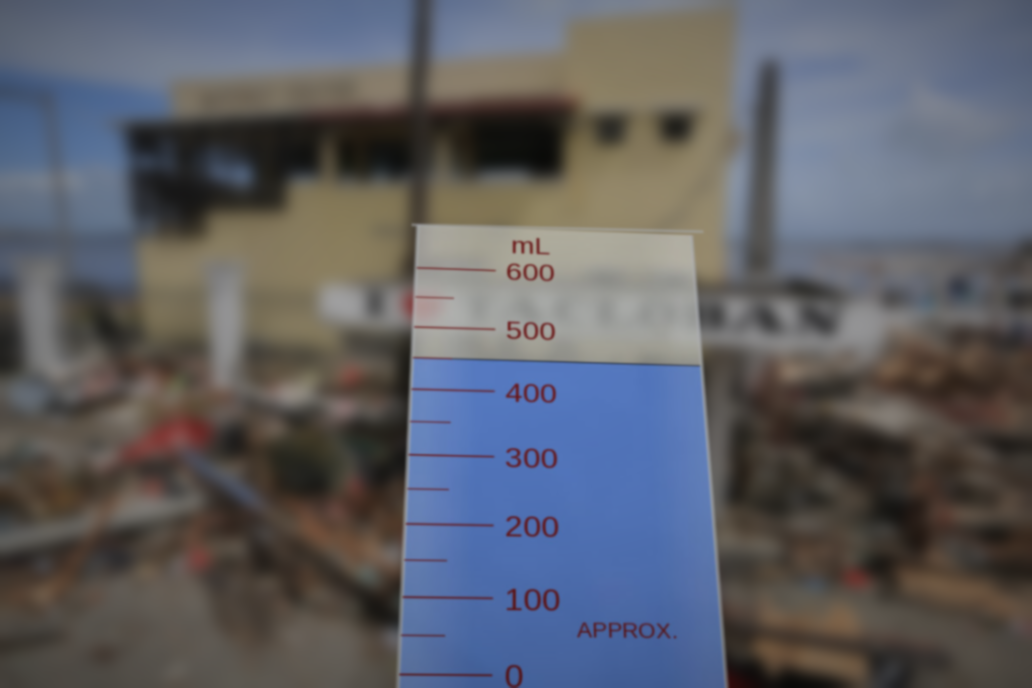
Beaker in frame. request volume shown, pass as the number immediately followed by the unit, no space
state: 450mL
